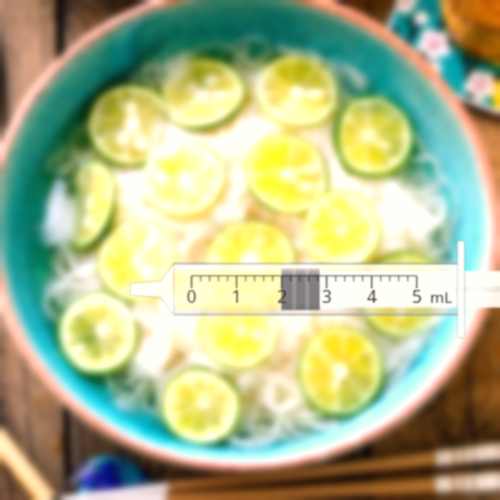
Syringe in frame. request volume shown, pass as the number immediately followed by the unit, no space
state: 2mL
